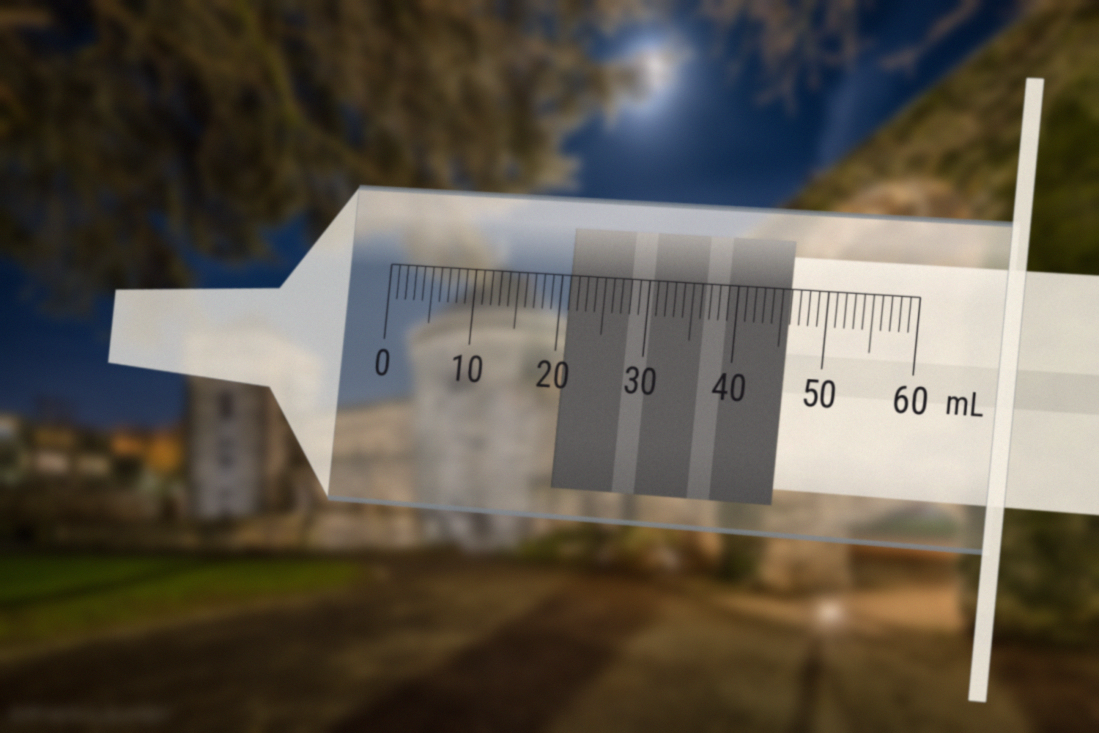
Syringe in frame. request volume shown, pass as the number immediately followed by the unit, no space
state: 21mL
